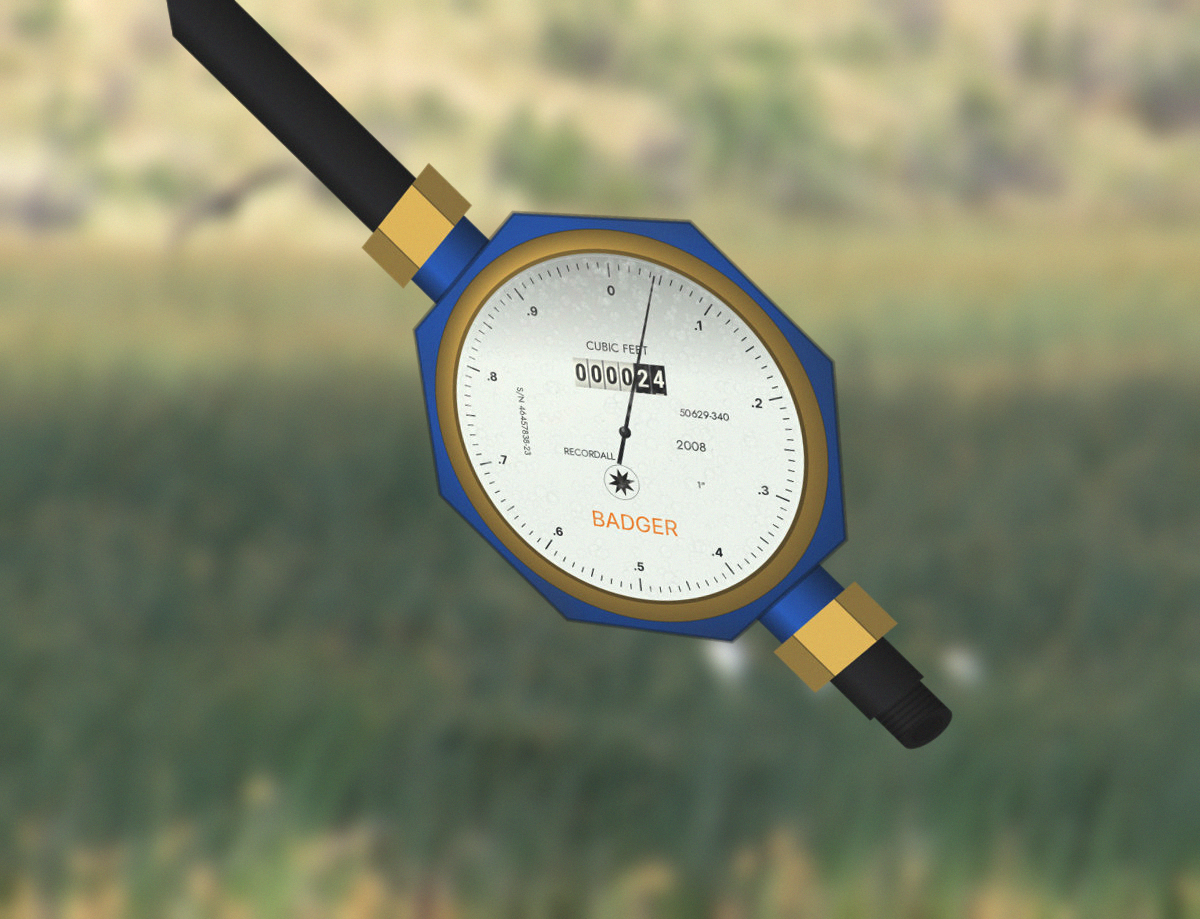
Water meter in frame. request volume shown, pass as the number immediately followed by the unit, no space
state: 24.04ft³
